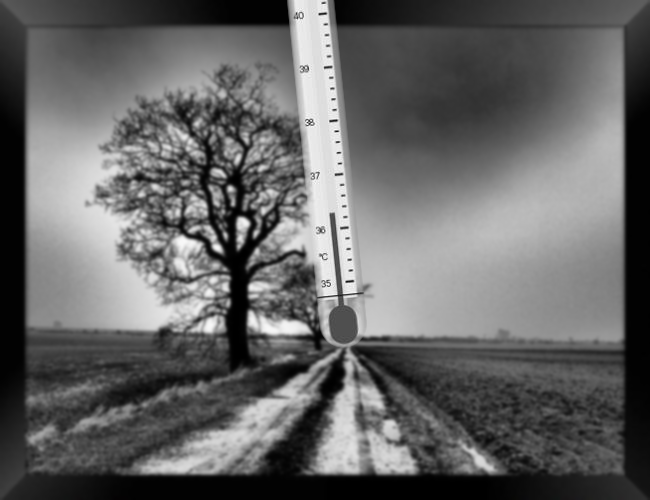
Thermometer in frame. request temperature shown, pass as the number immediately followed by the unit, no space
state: 36.3°C
